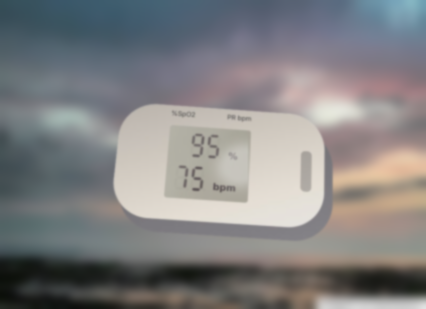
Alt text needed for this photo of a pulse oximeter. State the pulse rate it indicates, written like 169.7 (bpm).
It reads 75 (bpm)
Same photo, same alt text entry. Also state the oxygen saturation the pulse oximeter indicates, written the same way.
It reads 95 (%)
